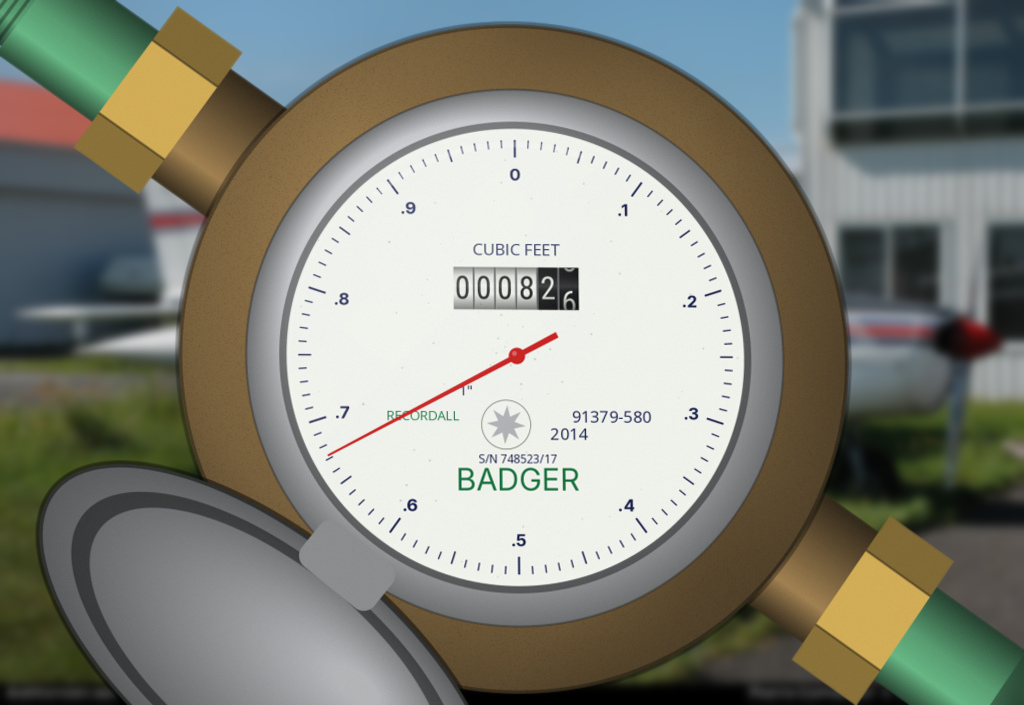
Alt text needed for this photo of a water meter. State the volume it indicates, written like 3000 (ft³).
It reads 825.67 (ft³)
